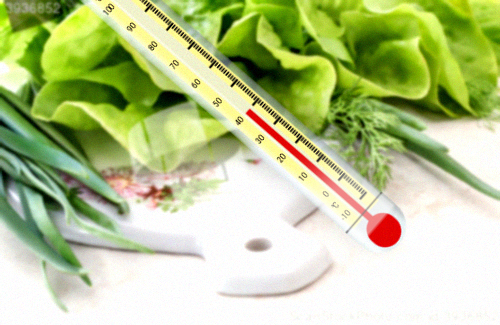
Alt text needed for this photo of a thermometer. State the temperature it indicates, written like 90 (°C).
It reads 40 (°C)
